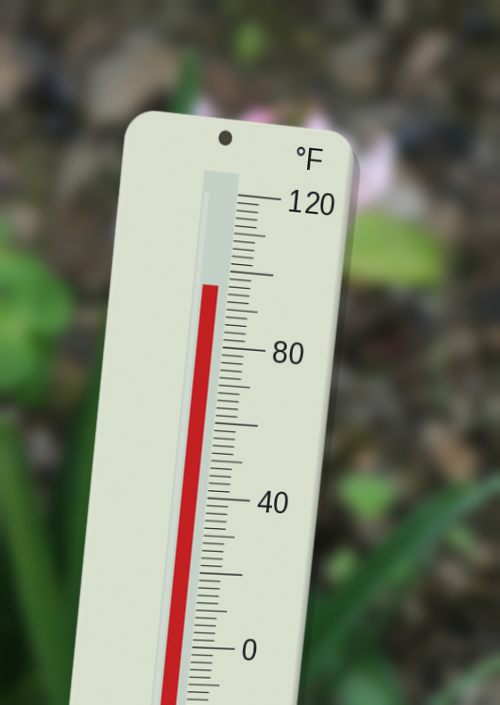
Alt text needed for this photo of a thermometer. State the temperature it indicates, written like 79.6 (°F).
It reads 96 (°F)
